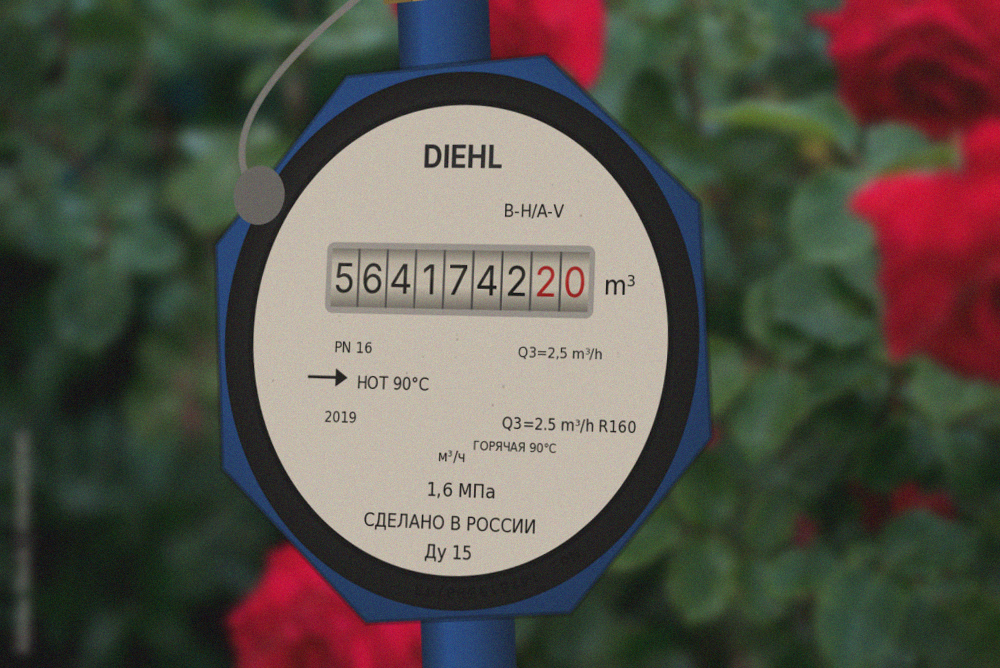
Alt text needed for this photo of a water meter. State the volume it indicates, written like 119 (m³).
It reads 5641742.20 (m³)
